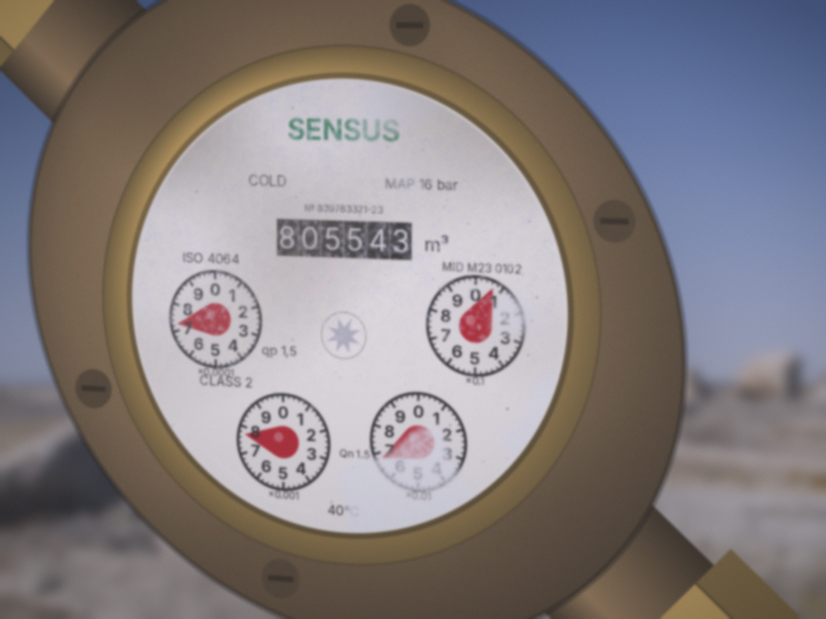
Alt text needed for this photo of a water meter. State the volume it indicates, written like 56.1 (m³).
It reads 805543.0677 (m³)
